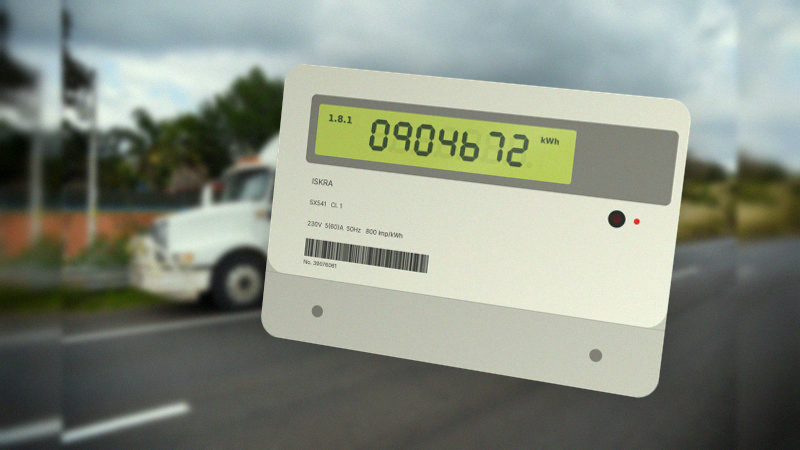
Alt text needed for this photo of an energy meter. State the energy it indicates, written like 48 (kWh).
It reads 904672 (kWh)
